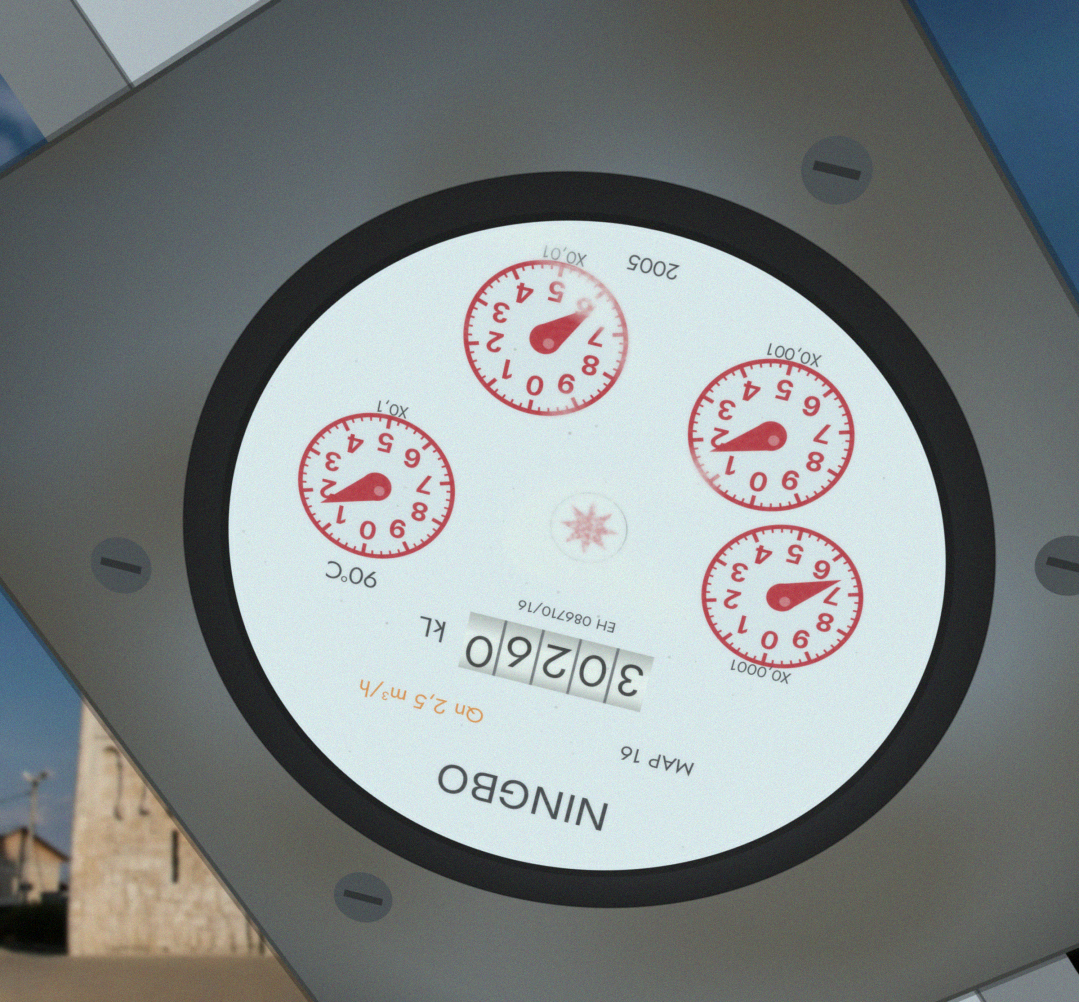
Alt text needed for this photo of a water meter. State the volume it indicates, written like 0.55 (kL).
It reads 30260.1616 (kL)
